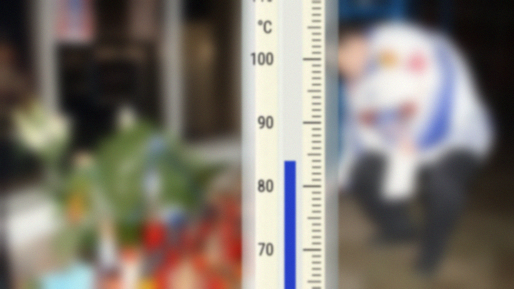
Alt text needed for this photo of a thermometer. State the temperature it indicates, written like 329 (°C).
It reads 84 (°C)
